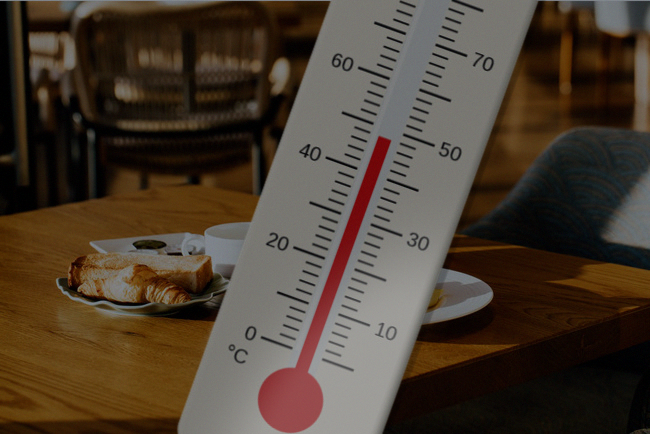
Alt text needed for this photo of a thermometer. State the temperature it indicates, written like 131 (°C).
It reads 48 (°C)
